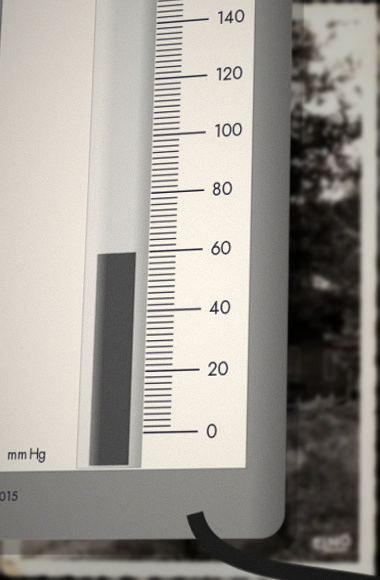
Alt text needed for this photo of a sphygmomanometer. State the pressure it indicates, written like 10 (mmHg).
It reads 60 (mmHg)
